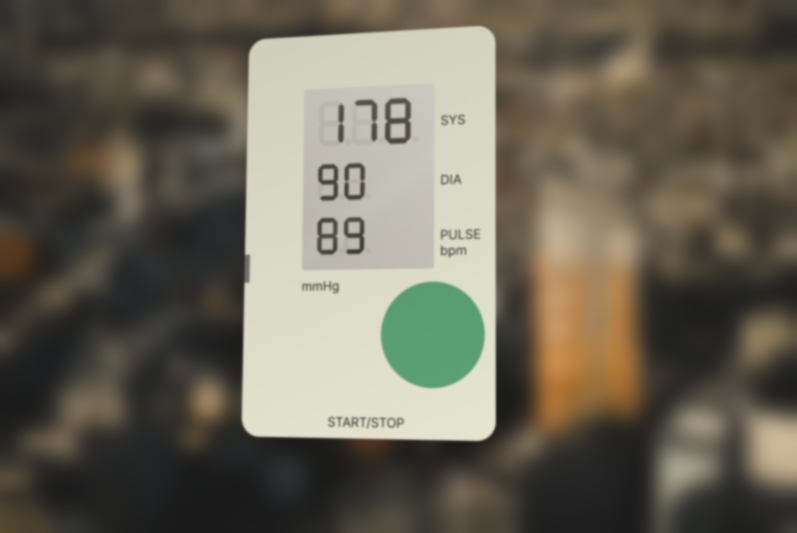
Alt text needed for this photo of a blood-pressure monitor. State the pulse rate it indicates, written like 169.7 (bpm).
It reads 89 (bpm)
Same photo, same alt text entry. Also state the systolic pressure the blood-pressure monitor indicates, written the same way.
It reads 178 (mmHg)
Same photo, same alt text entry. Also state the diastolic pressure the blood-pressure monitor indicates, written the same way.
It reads 90 (mmHg)
